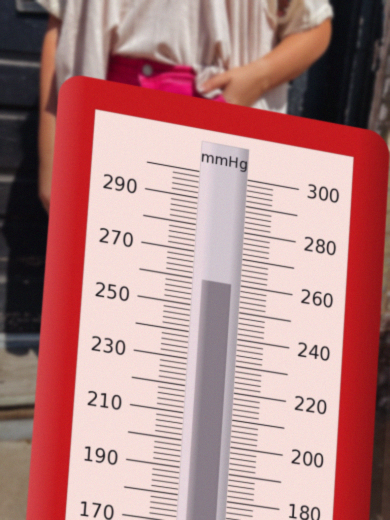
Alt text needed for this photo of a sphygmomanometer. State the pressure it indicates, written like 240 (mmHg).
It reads 260 (mmHg)
